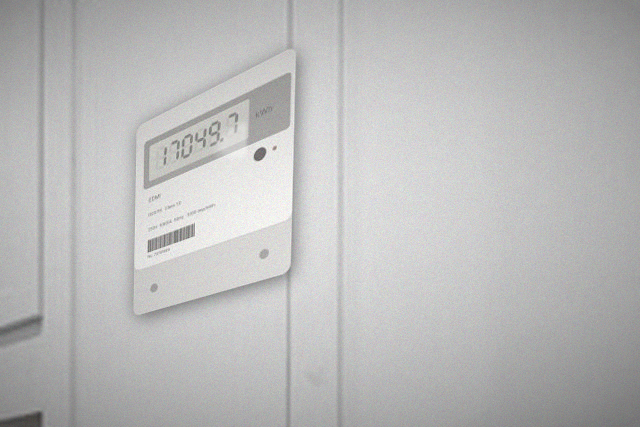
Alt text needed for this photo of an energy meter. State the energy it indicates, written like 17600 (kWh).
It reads 17049.7 (kWh)
